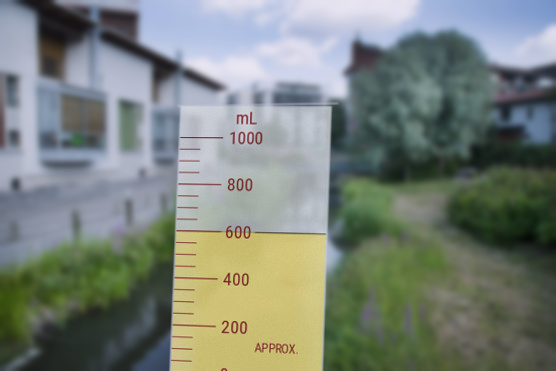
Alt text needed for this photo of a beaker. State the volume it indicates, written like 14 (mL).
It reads 600 (mL)
